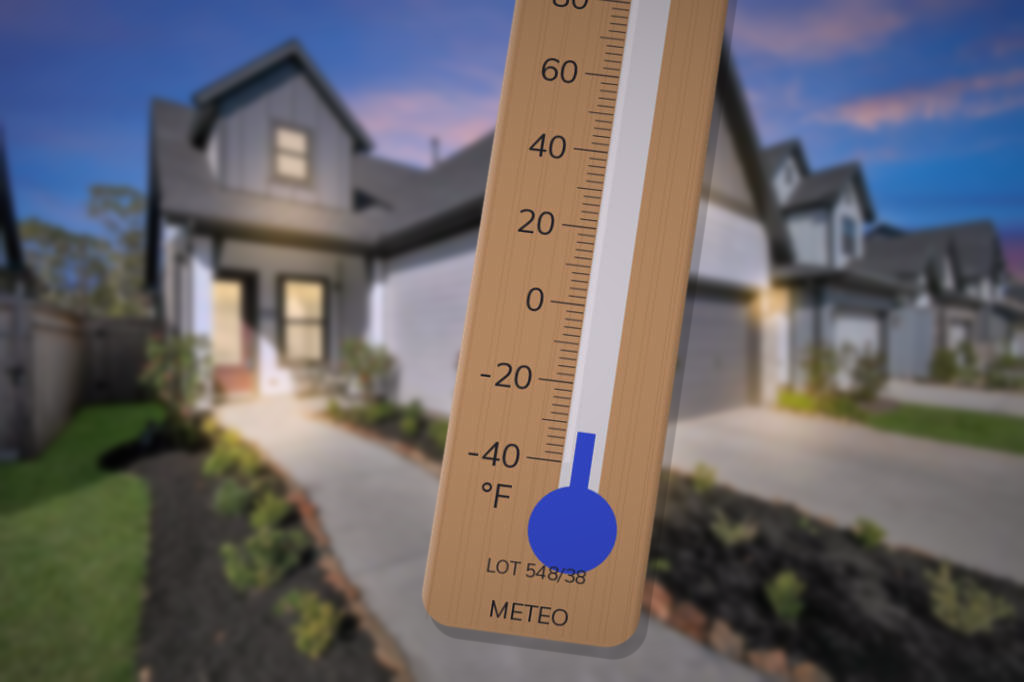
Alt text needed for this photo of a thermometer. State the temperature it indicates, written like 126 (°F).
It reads -32 (°F)
